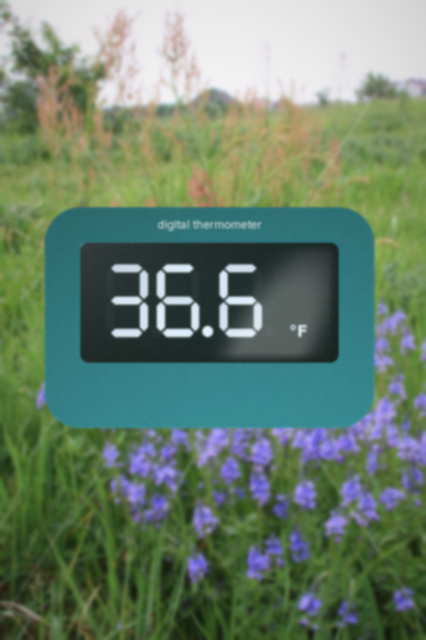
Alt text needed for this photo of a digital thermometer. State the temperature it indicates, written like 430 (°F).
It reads 36.6 (°F)
